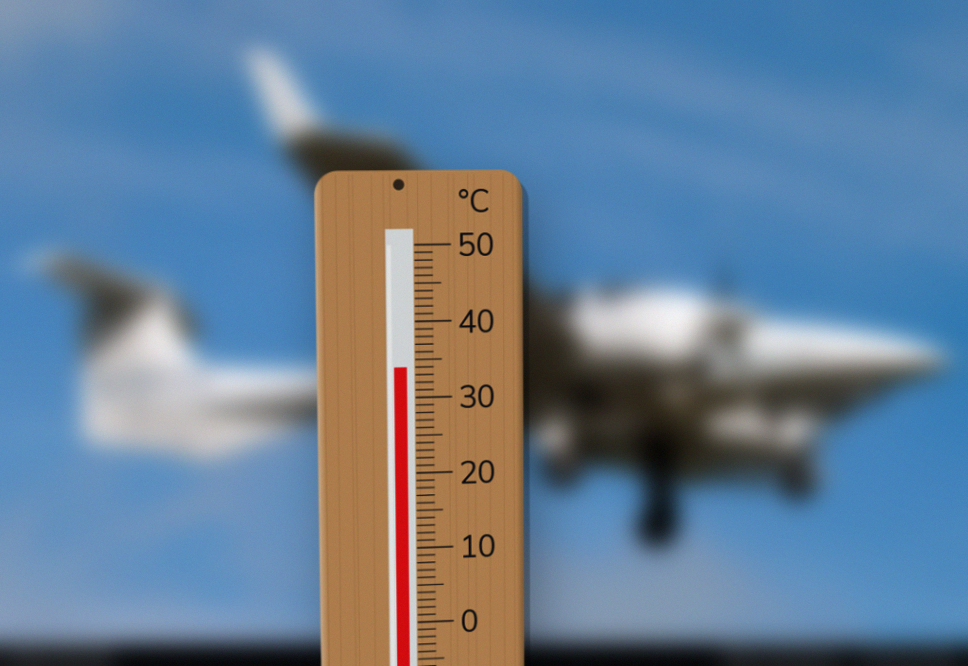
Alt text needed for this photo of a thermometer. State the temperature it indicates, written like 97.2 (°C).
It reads 34 (°C)
